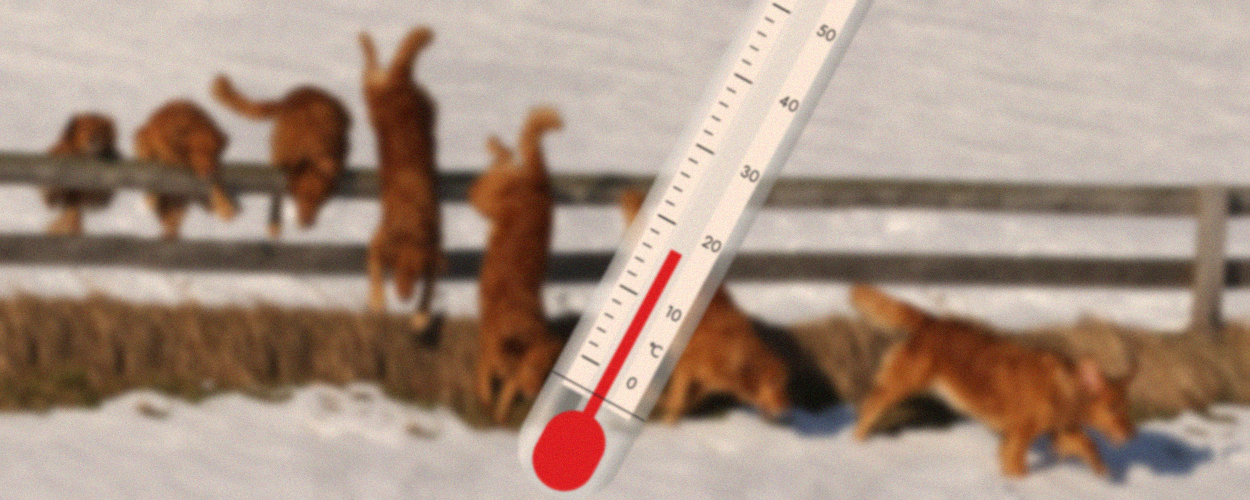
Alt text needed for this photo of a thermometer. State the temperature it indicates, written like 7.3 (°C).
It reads 17 (°C)
